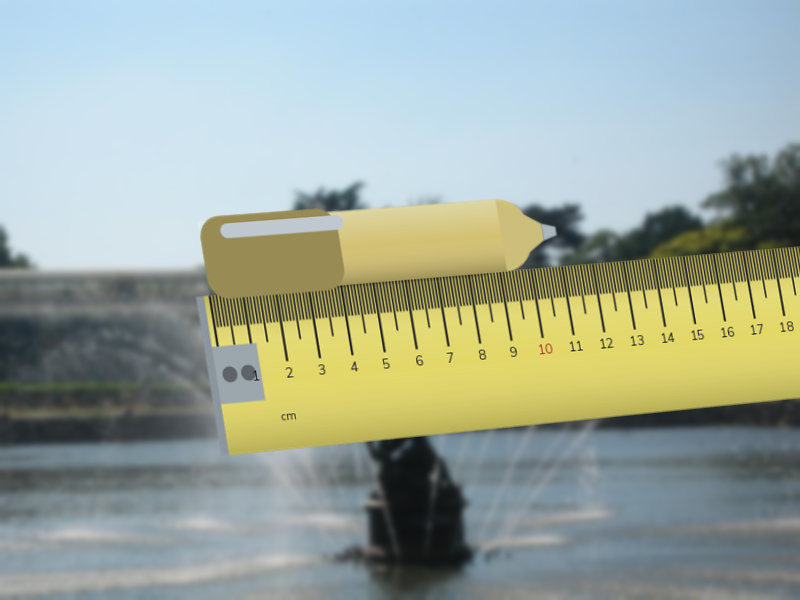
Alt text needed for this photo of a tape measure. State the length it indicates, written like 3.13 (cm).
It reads 11 (cm)
